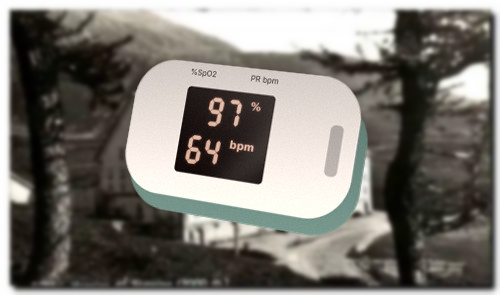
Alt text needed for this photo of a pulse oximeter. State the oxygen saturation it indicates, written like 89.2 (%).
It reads 97 (%)
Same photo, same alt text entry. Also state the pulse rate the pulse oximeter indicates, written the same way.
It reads 64 (bpm)
